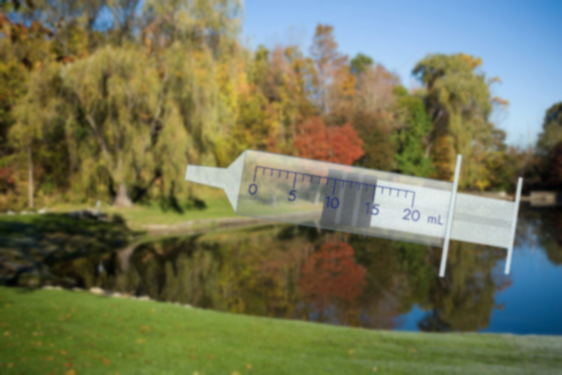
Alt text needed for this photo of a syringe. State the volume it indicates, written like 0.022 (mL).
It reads 9 (mL)
